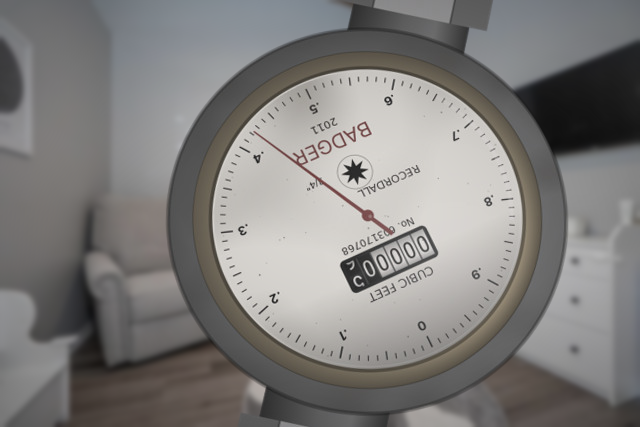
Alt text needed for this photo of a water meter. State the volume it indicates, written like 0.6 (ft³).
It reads 5.42 (ft³)
